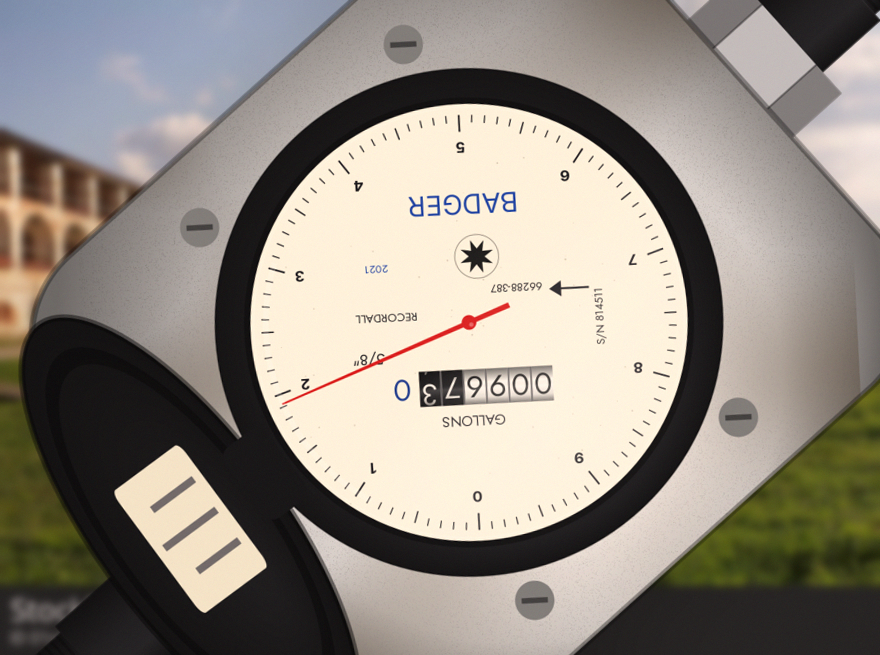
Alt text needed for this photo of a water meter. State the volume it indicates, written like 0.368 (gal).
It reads 96731.9 (gal)
